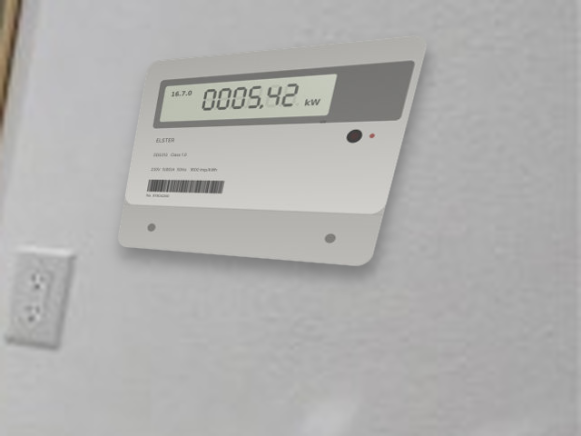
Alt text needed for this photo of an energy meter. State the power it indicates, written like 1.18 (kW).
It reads 5.42 (kW)
